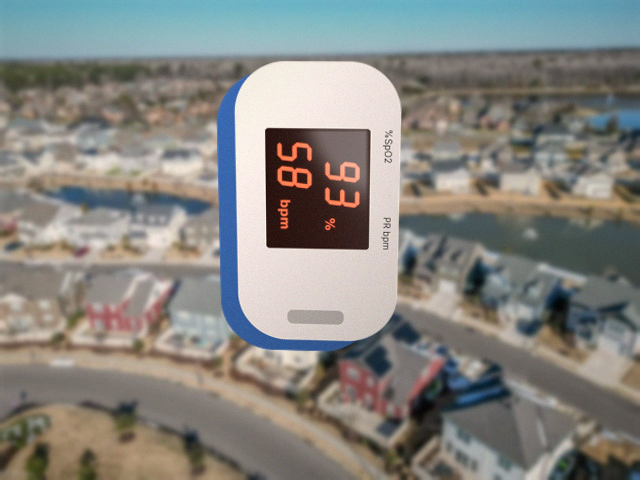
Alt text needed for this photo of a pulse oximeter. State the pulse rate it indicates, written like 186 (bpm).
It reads 58 (bpm)
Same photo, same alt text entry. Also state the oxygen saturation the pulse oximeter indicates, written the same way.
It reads 93 (%)
